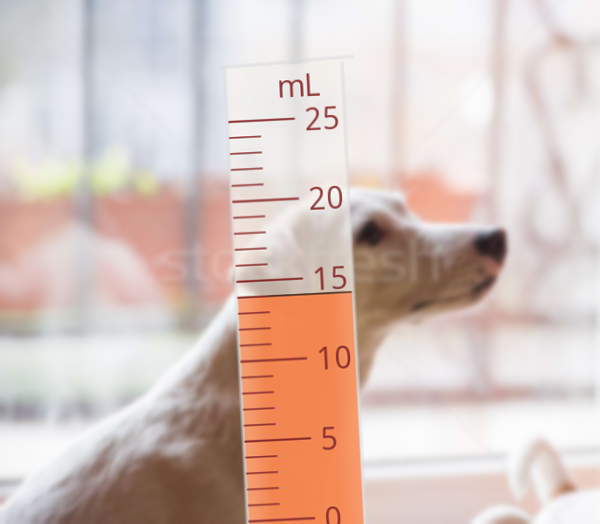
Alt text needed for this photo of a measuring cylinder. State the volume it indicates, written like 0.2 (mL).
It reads 14 (mL)
